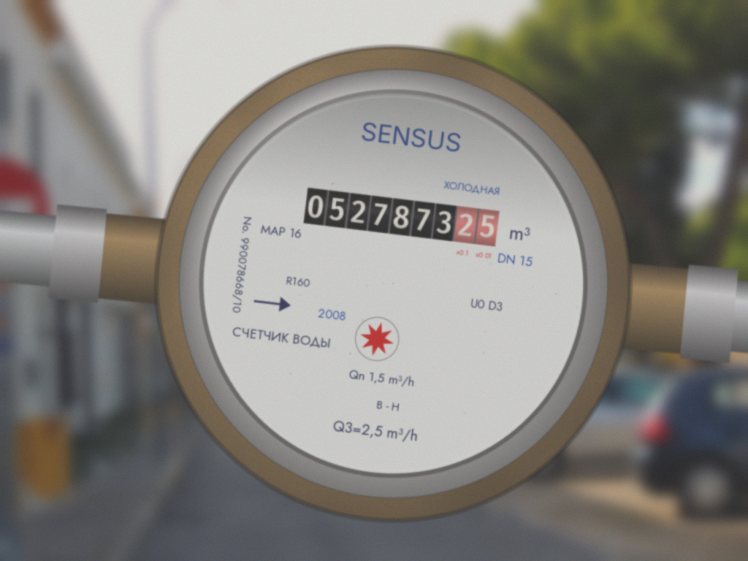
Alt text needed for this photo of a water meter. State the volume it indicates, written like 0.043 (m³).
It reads 527873.25 (m³)
